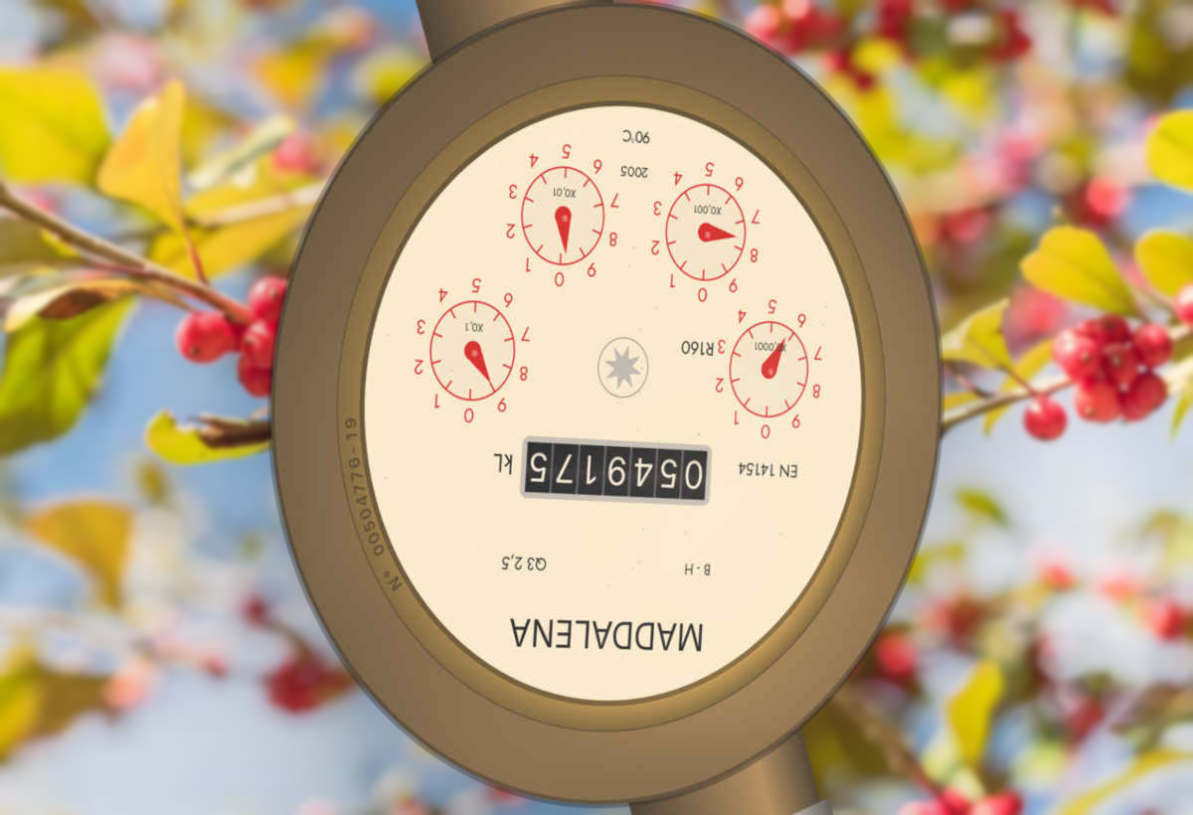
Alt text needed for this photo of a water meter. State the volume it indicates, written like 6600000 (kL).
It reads 549175.8975 (kL)
